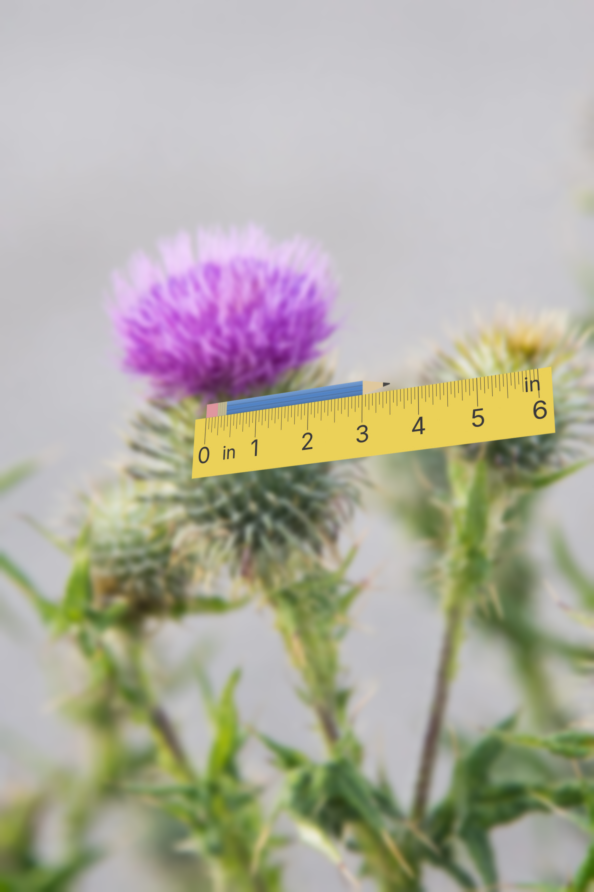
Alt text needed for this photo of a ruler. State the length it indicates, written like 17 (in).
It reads 3.5 (in)
